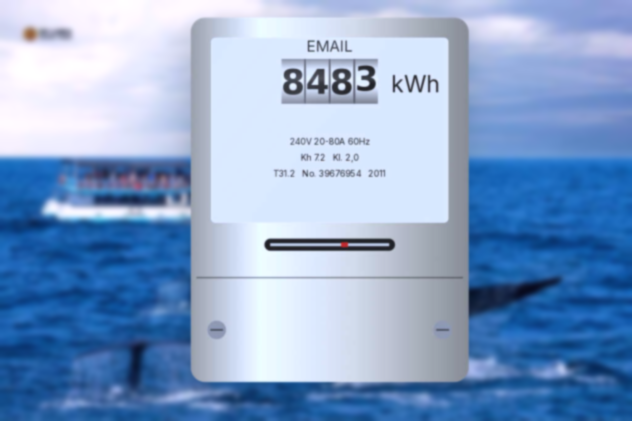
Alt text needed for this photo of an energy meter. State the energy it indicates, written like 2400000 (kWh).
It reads 8483 (kWh)
